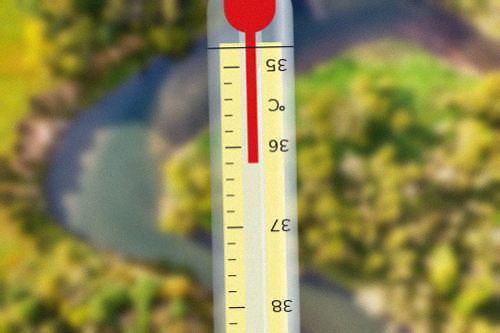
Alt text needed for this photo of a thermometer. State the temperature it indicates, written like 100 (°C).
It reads 36.2 (°C)
